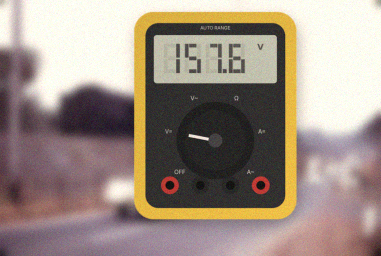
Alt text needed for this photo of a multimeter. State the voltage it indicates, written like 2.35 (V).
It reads 157.6 (V)
